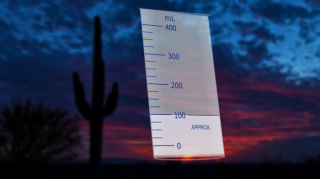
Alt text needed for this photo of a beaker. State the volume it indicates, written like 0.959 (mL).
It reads 100 (mL)
